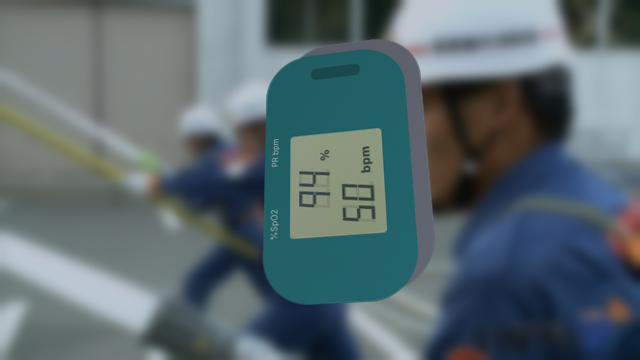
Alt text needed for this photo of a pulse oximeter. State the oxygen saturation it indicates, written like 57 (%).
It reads 94 (%)
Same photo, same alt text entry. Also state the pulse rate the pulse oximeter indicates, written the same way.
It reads 50 (bpm)
